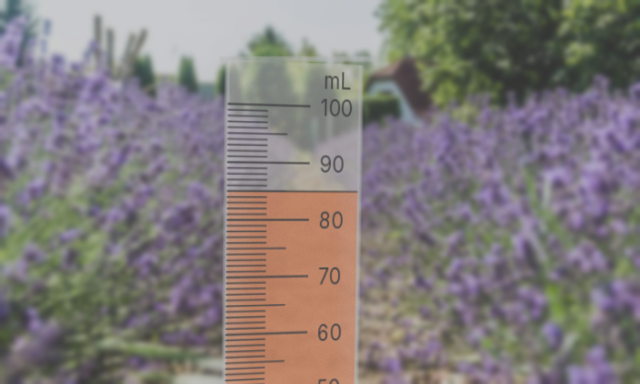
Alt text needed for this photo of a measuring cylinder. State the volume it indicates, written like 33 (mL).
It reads 85 (mL)
